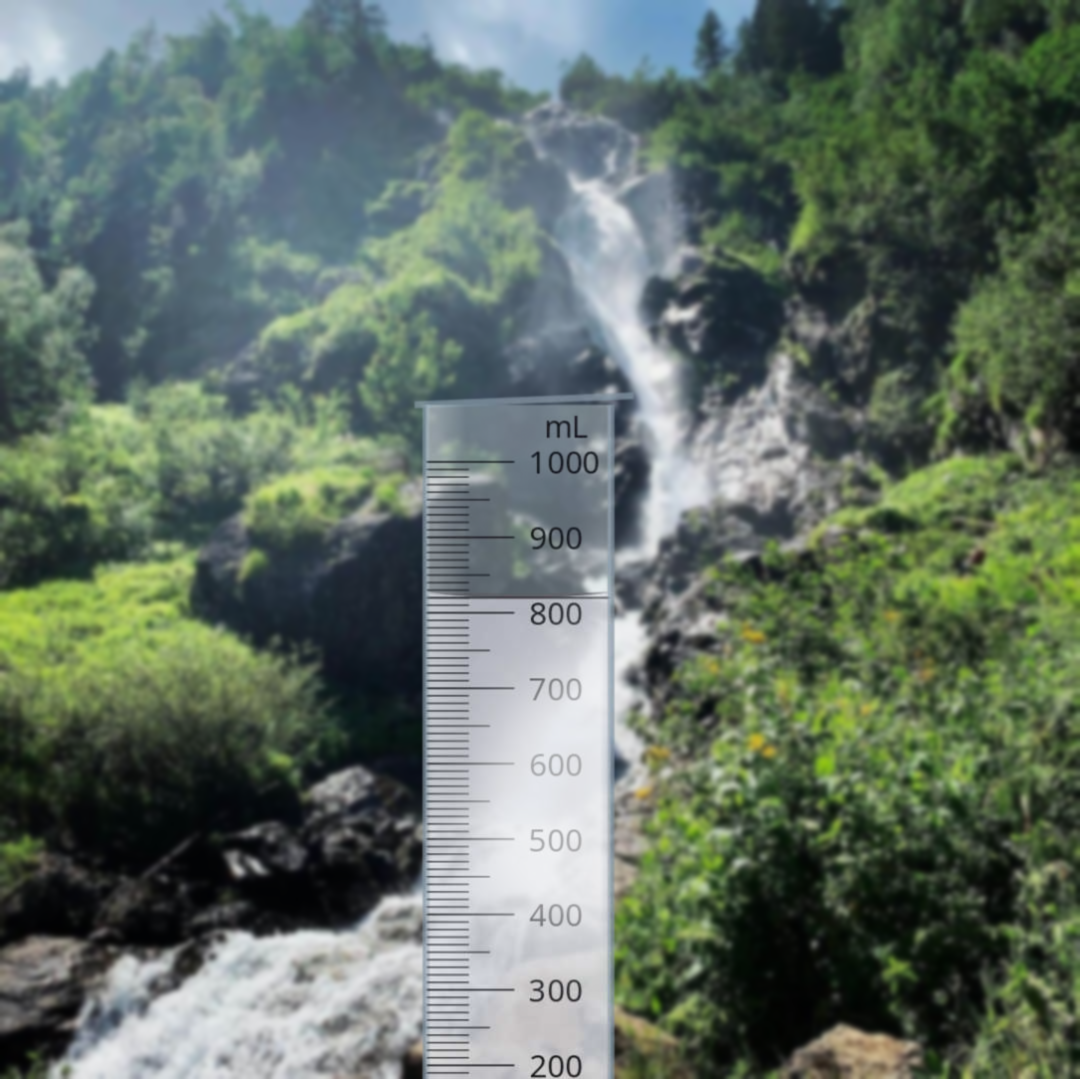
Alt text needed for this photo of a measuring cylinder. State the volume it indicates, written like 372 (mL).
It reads 820 (mL)
